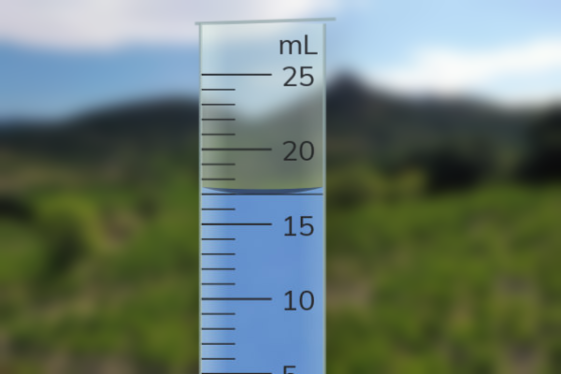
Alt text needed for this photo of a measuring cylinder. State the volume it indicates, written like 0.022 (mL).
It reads 17 (mL)
